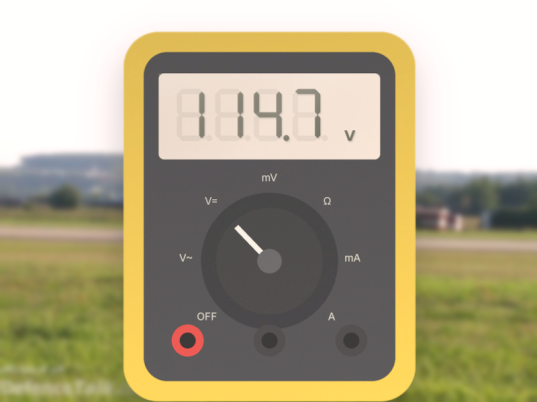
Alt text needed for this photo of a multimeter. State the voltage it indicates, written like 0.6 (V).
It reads 114.7 (V)
